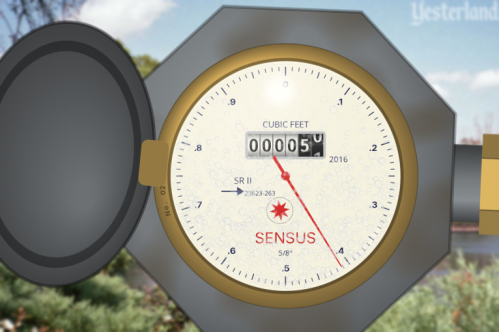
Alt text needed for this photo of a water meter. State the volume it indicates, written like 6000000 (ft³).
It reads 50.41 (ft³)
